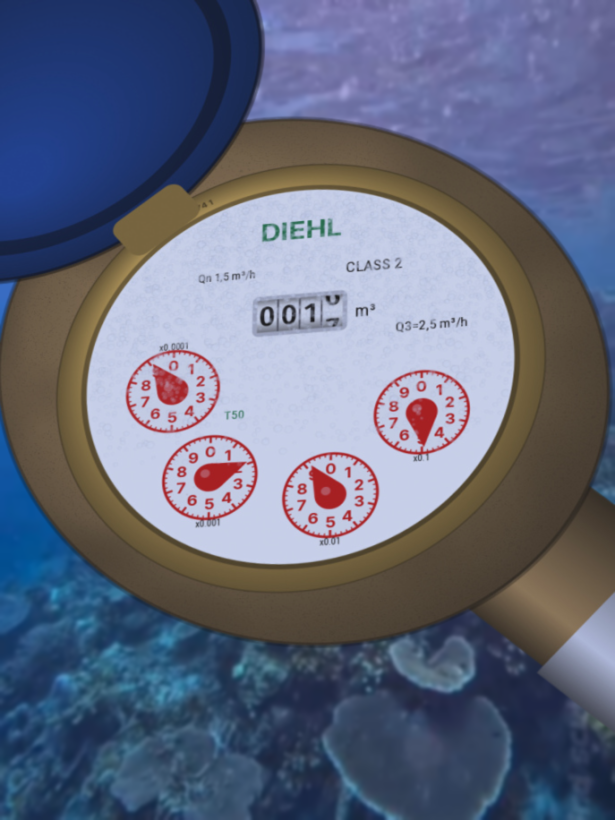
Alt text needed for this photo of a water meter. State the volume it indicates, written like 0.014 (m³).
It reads 16.4919 (m³)
